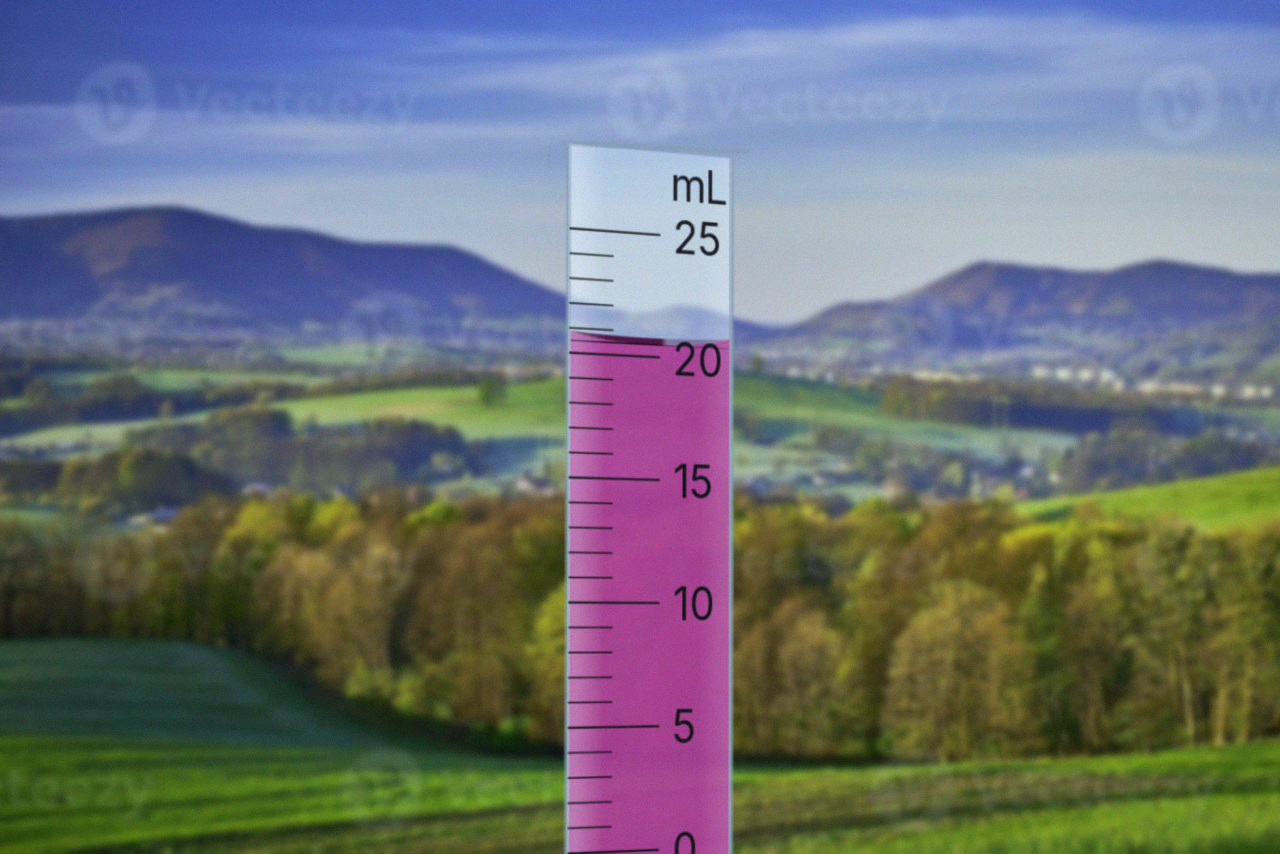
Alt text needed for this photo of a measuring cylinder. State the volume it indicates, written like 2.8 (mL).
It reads 20.5 (mL)
